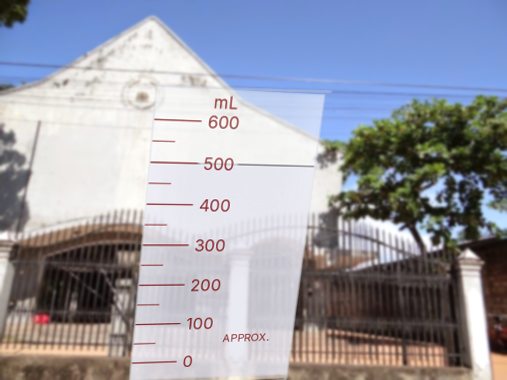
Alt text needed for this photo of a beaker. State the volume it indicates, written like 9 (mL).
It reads 500 (mL)
